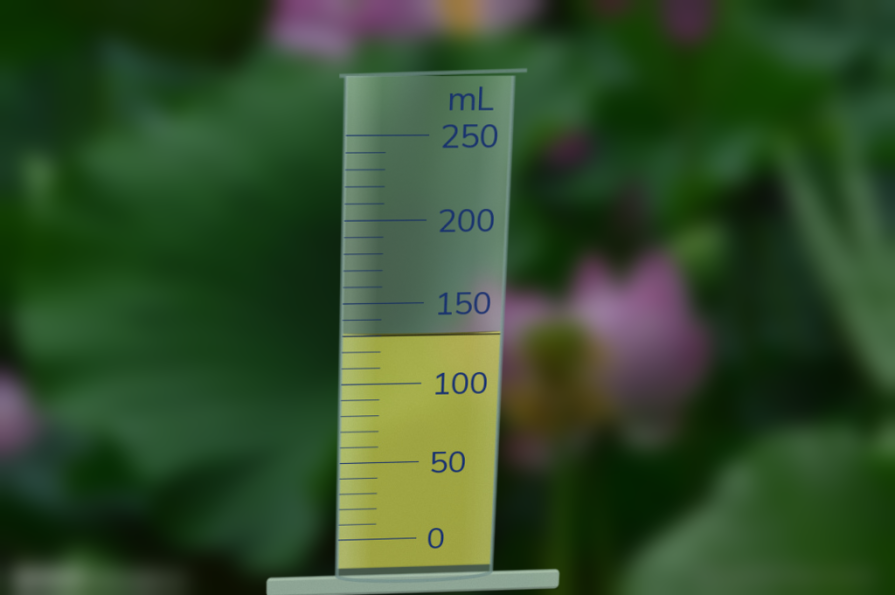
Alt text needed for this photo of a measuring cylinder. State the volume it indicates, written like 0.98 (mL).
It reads 130 (mL)
